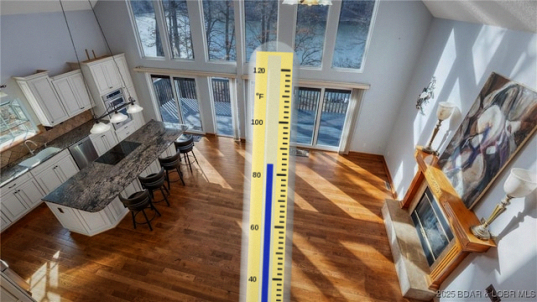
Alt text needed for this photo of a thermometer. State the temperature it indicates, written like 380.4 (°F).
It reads 84 (°F)
